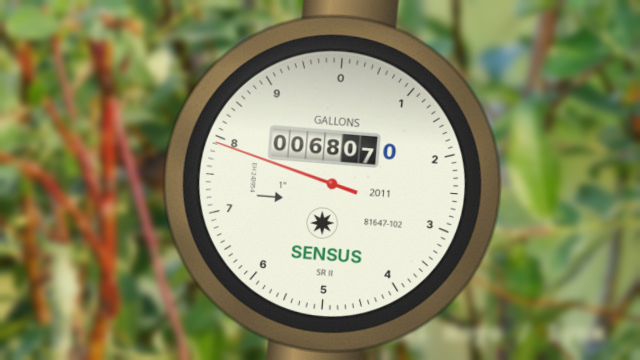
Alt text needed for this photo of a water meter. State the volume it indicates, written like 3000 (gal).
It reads 68067.9 (gal)
